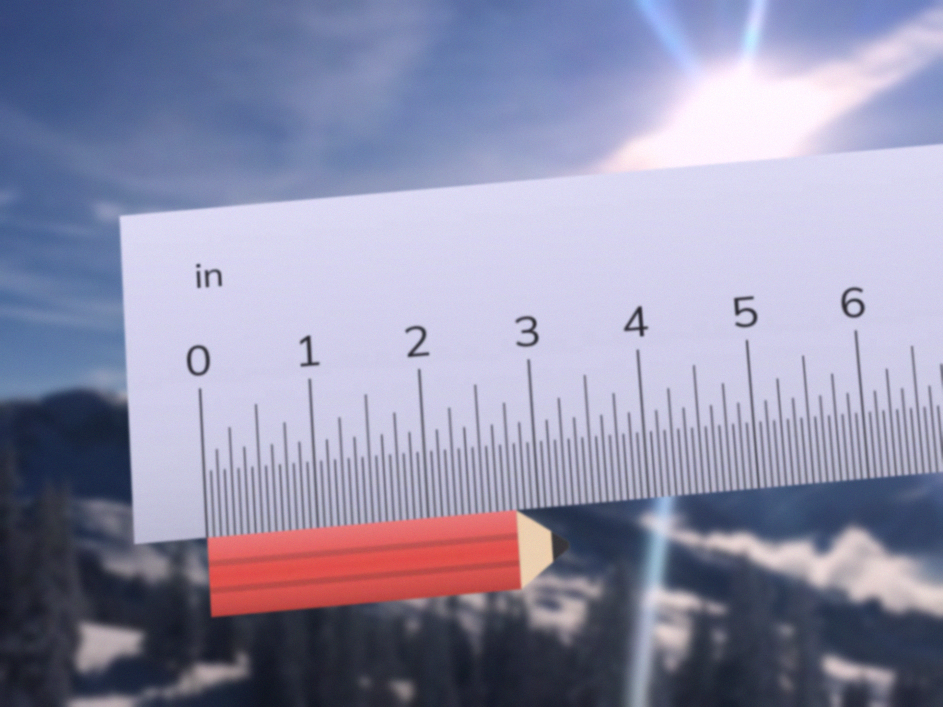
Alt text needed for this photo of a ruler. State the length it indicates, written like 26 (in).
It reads 3.25 (in)
